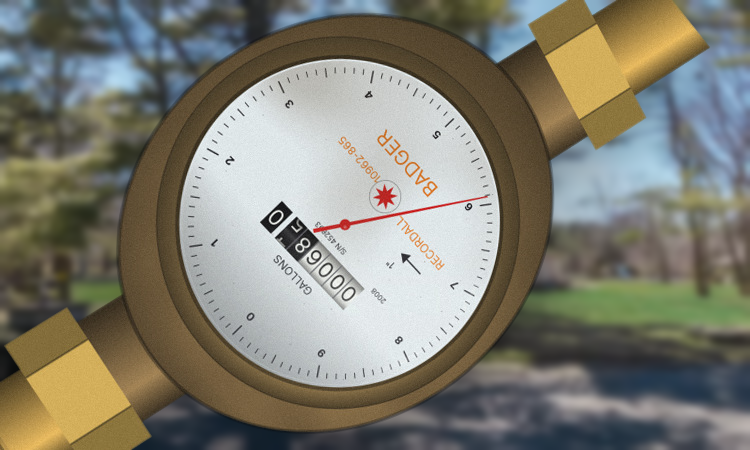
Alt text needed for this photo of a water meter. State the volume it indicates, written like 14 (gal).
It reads 6845.9 (gal)
